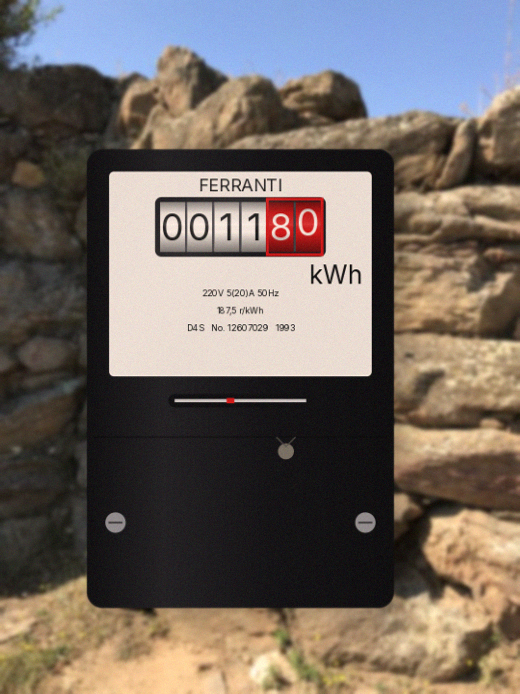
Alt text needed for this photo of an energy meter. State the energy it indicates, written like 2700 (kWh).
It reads 11.80 (kWh)
